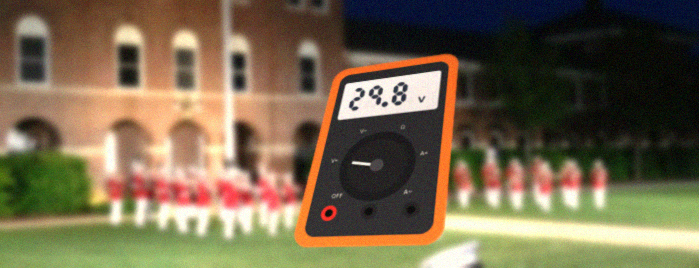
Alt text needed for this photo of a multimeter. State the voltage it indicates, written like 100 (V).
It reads 29.8 (V)
